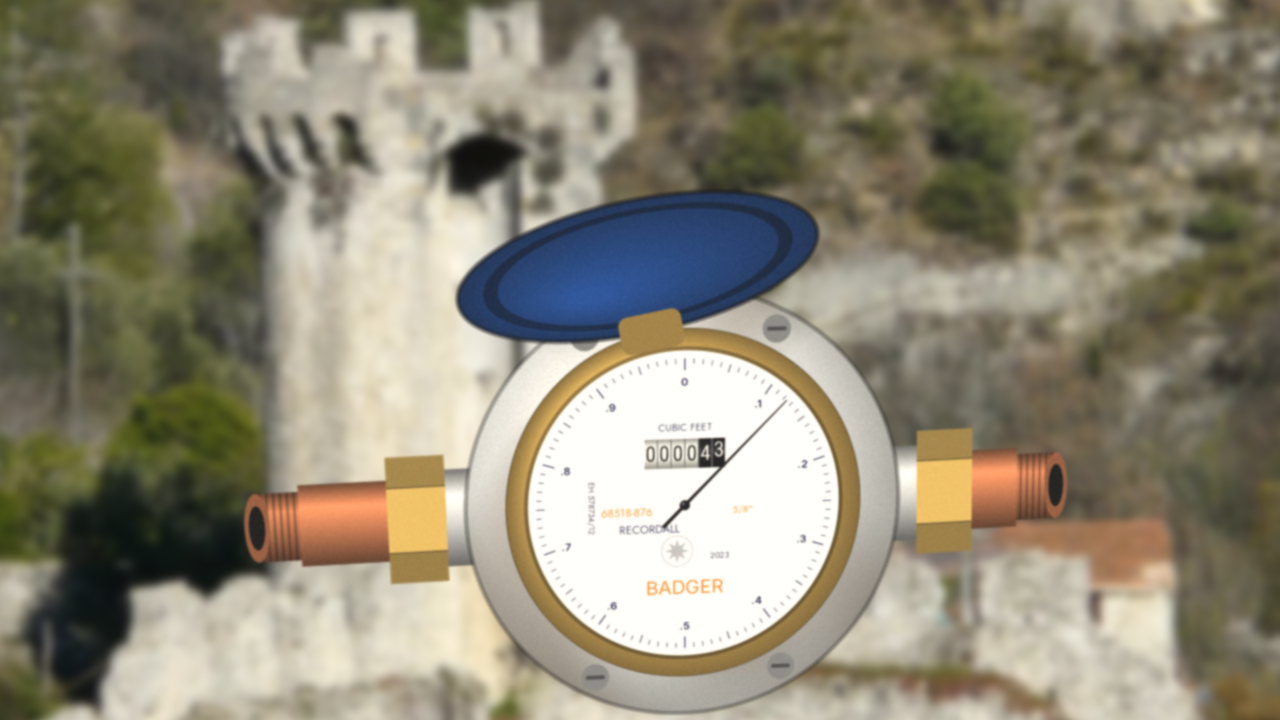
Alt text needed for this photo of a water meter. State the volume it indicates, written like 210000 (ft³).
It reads 43.12 (ft³)
